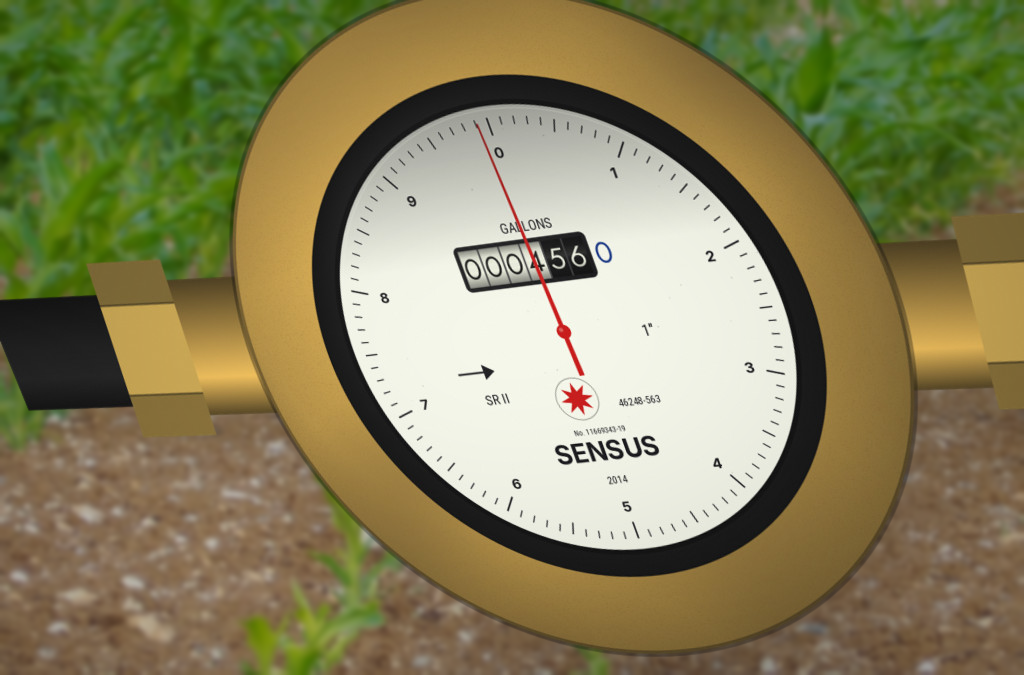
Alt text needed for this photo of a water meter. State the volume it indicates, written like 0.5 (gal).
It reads 4559.9 (gal)
